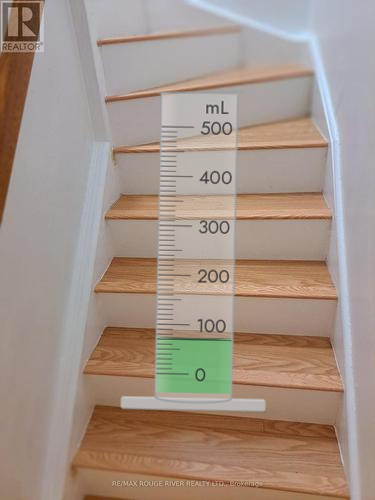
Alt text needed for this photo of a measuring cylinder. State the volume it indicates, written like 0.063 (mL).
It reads 70 (mL)
